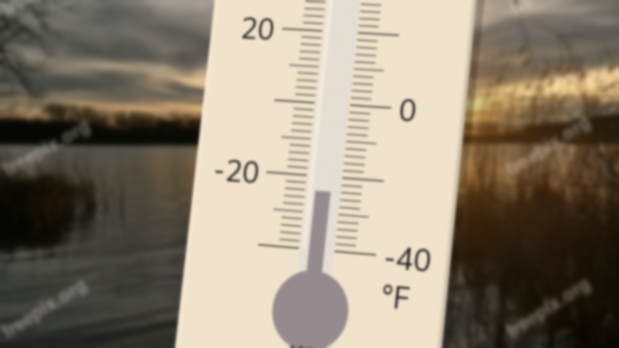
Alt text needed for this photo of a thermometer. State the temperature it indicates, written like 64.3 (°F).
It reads -24 (°F)
